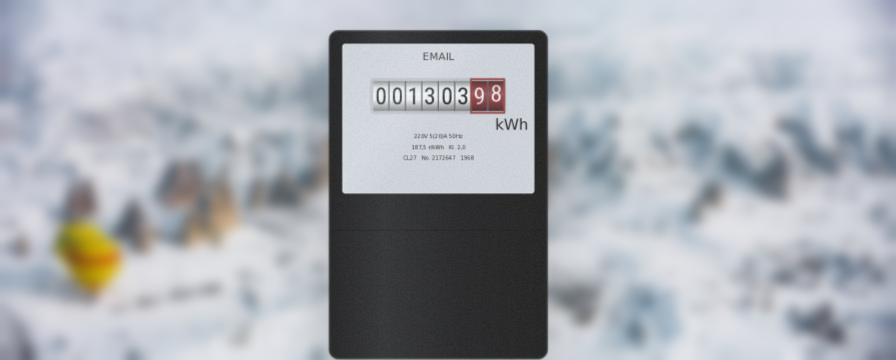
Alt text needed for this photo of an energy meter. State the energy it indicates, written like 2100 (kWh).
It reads 1303.98 (kWh)
